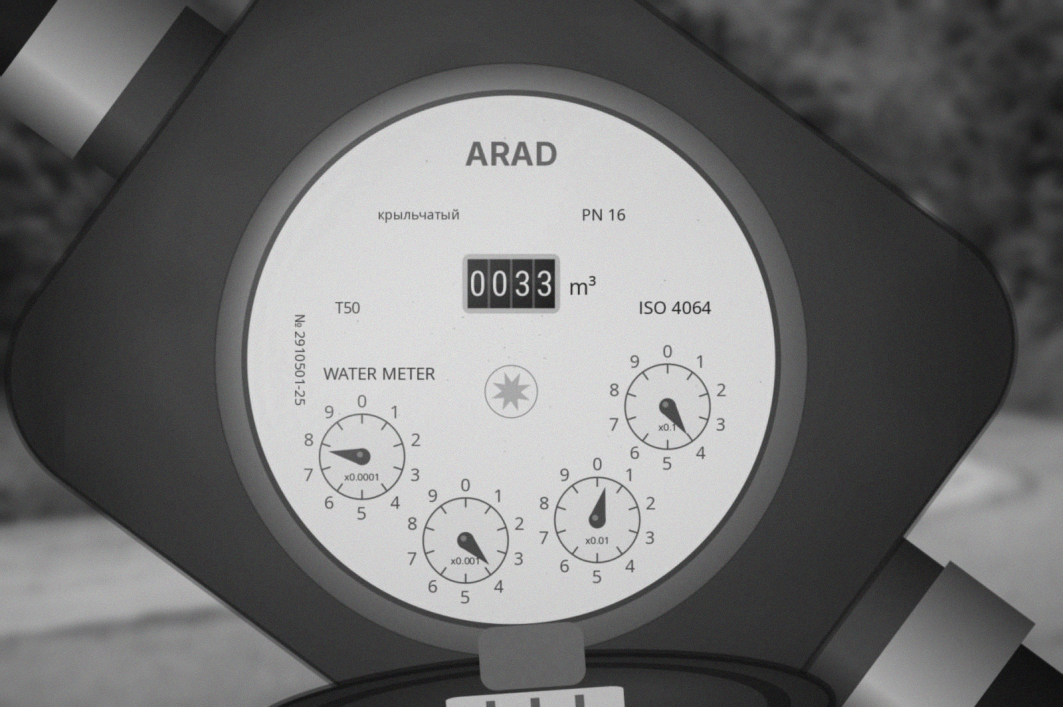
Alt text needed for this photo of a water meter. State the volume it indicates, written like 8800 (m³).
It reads 33.4037 (m³)
